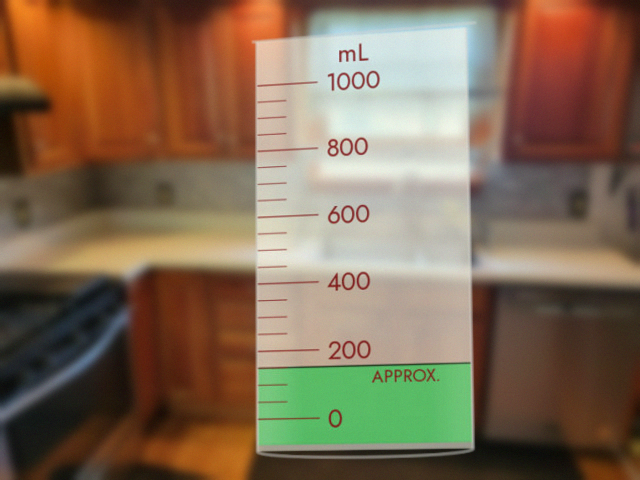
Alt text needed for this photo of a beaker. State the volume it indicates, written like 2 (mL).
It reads 150 (mL)
